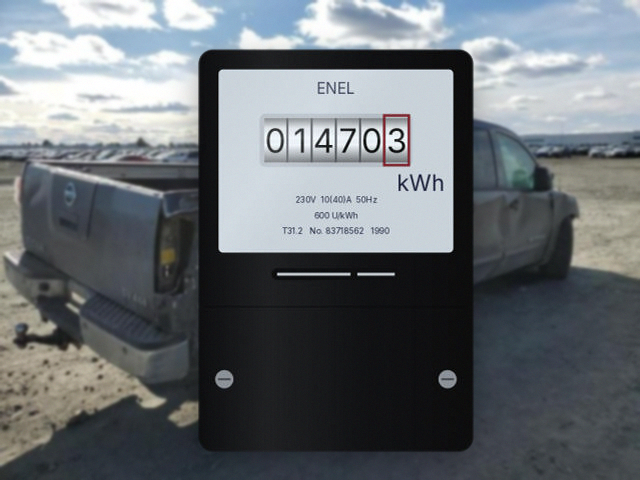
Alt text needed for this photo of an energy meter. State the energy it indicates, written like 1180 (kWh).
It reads 1470.3 (kWh)
